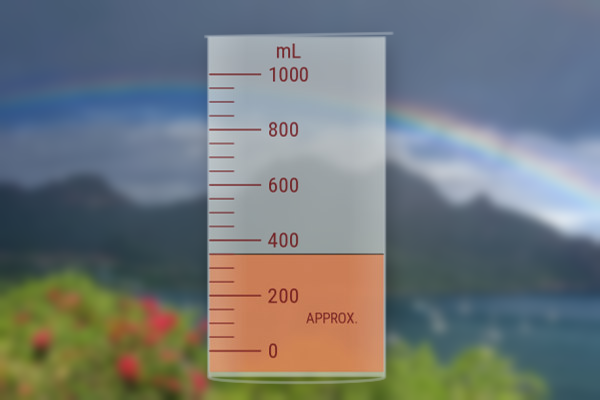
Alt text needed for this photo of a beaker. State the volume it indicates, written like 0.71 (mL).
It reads 350 (mL)
